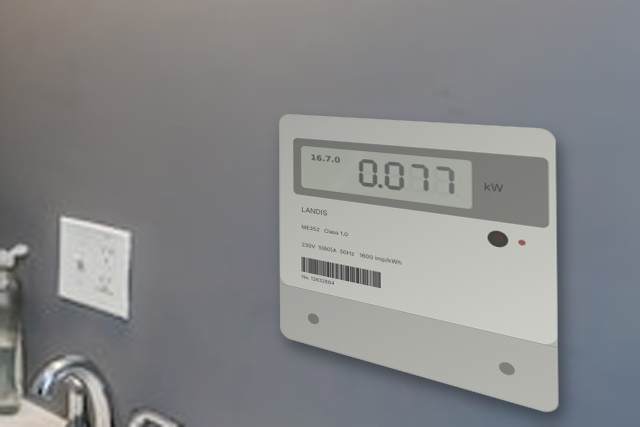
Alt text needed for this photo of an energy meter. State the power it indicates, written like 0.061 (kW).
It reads 0.077 (kW)
